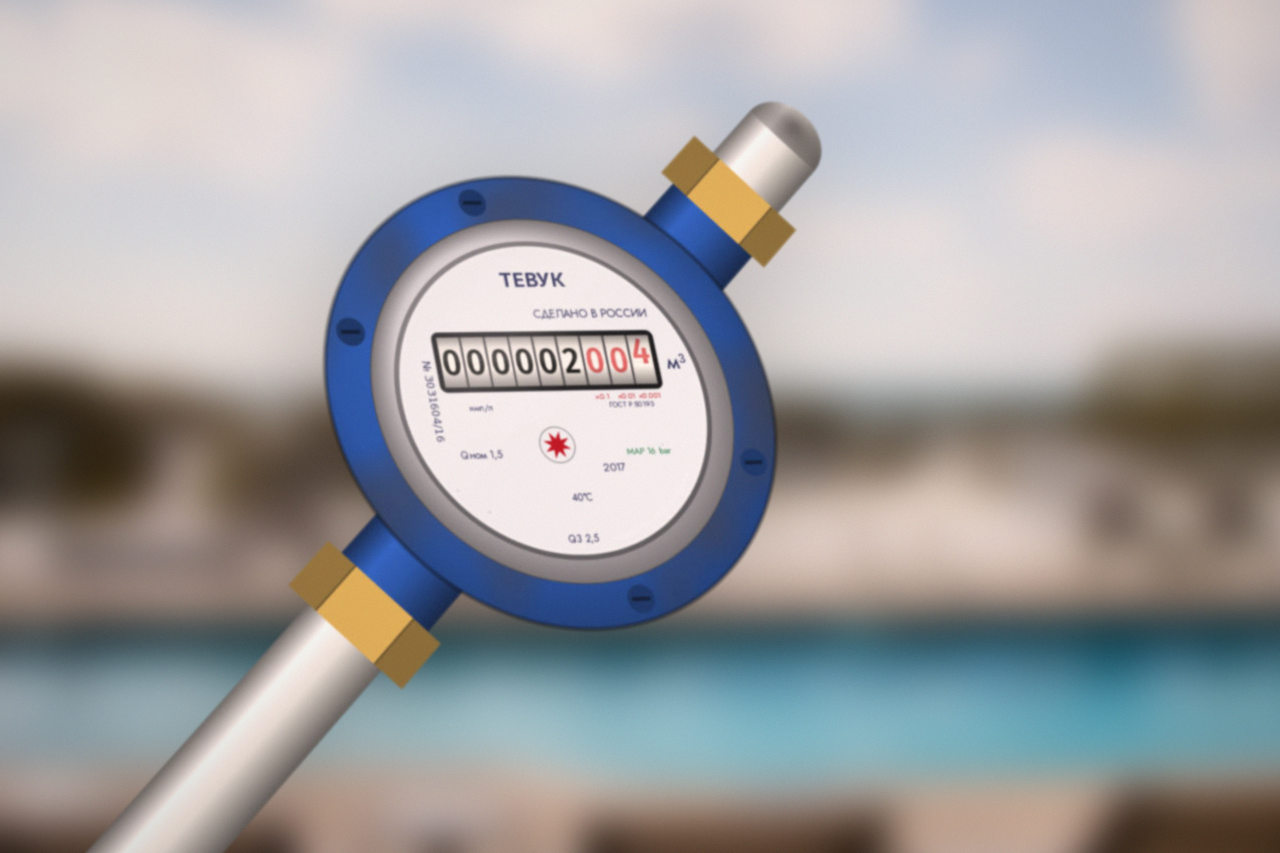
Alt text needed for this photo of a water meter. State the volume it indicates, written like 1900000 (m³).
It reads 2.004 (m³)
